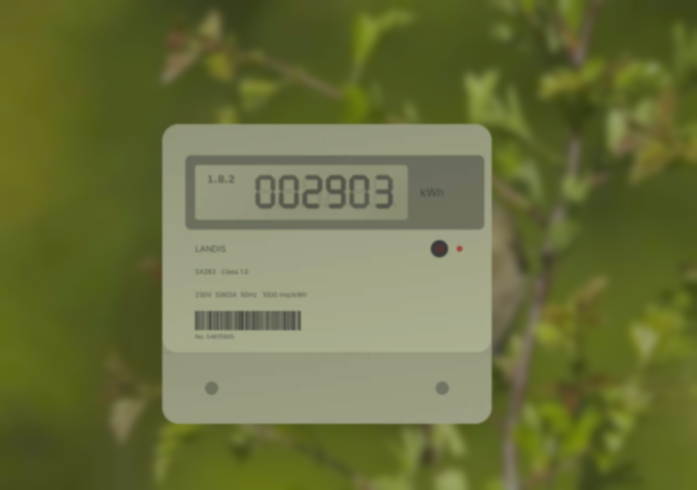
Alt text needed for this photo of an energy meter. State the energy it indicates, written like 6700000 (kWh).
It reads 2903 (kWh)
